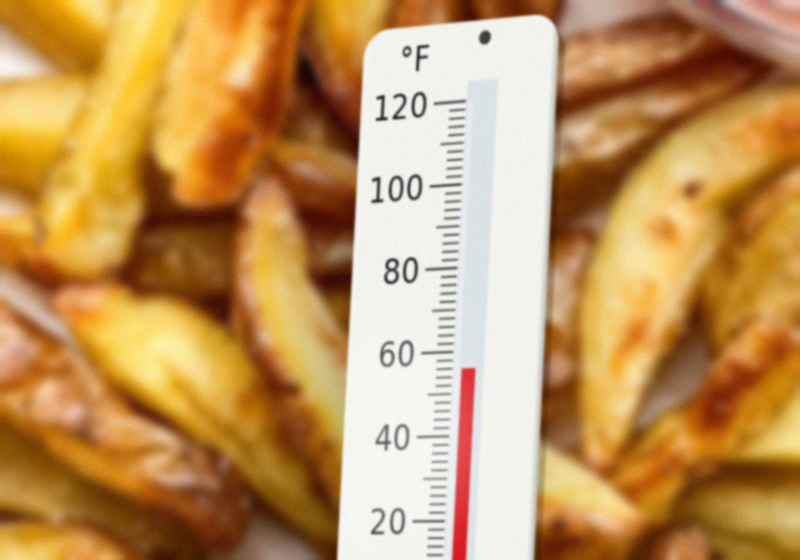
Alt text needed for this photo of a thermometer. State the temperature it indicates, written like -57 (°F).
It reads 56 (°F)
